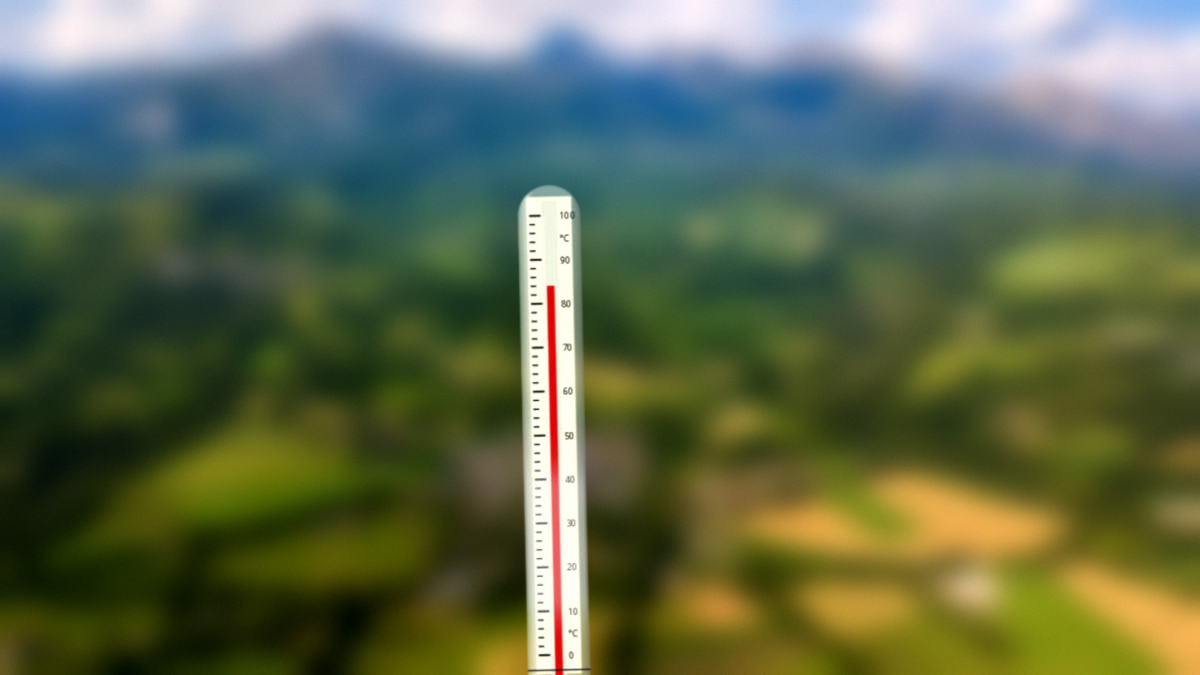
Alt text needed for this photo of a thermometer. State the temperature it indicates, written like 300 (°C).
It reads 84 (°C)
